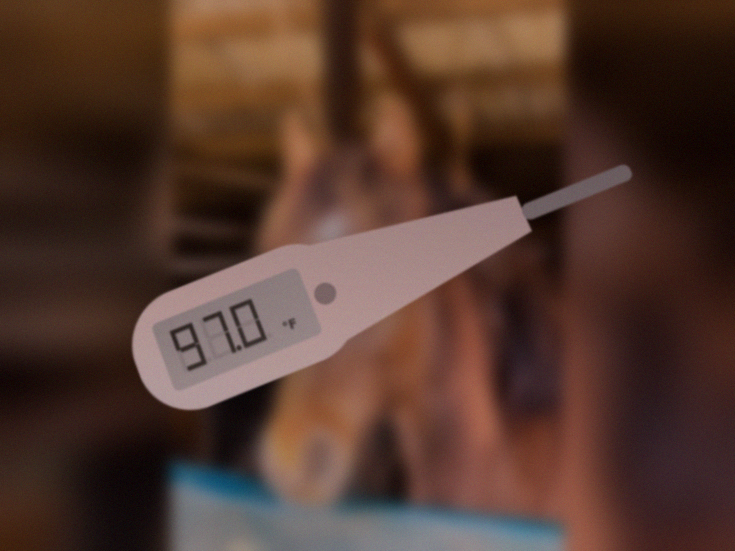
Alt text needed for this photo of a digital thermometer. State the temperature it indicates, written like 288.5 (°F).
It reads 97.0 (°F)
